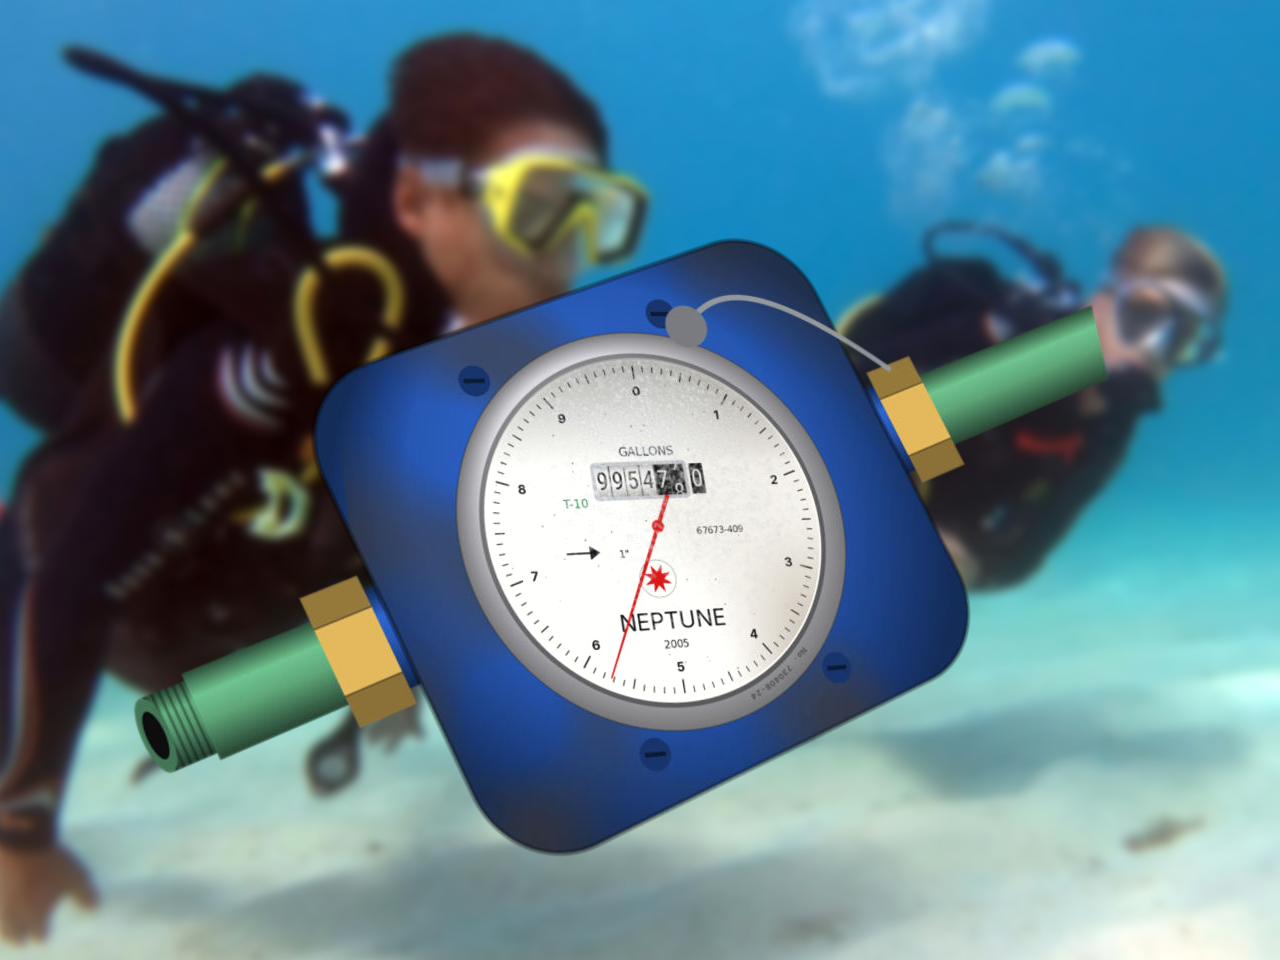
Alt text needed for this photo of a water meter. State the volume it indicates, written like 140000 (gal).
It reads 9954775.7 (gal)
